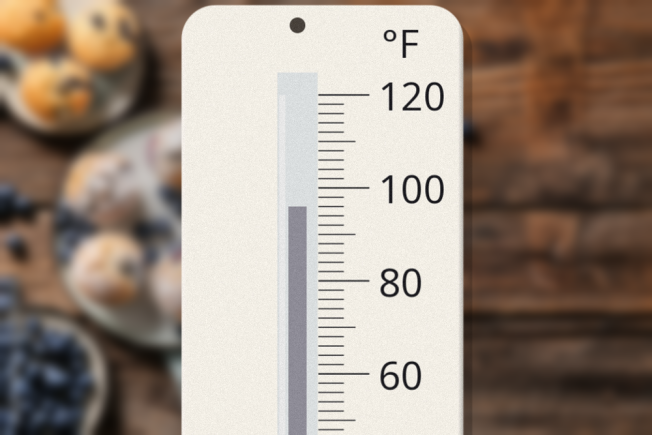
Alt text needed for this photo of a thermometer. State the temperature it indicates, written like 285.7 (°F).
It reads 96 (°F)
